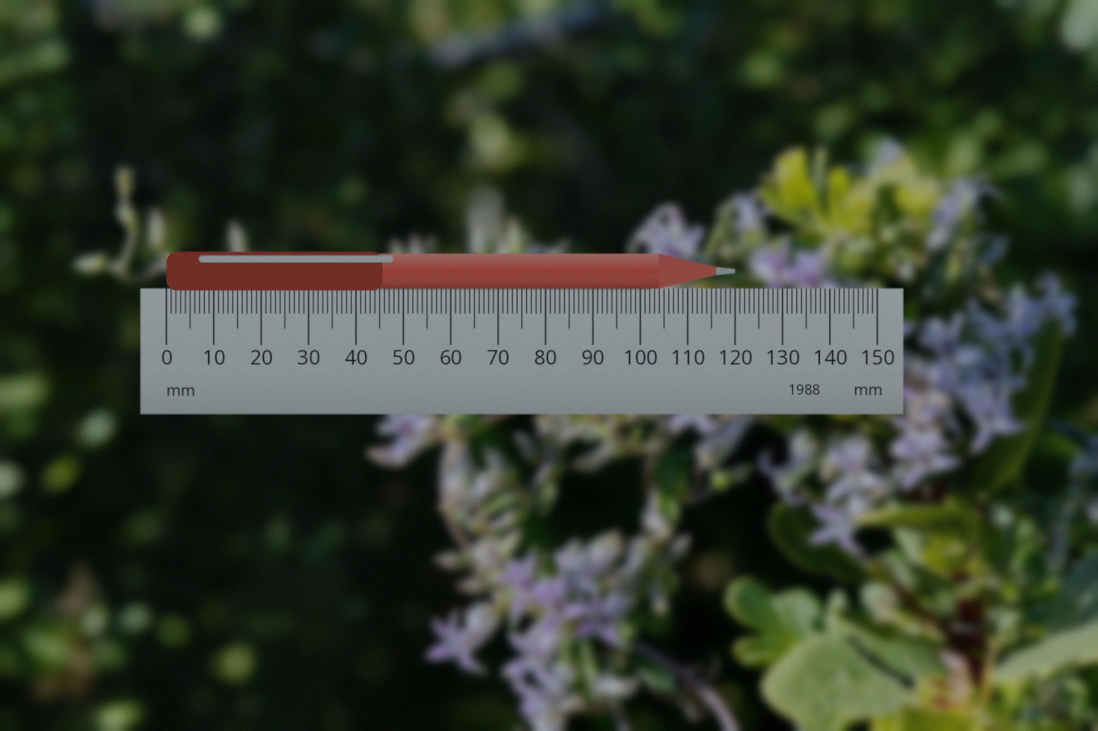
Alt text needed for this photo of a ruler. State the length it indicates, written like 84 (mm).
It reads 120 (mm)
